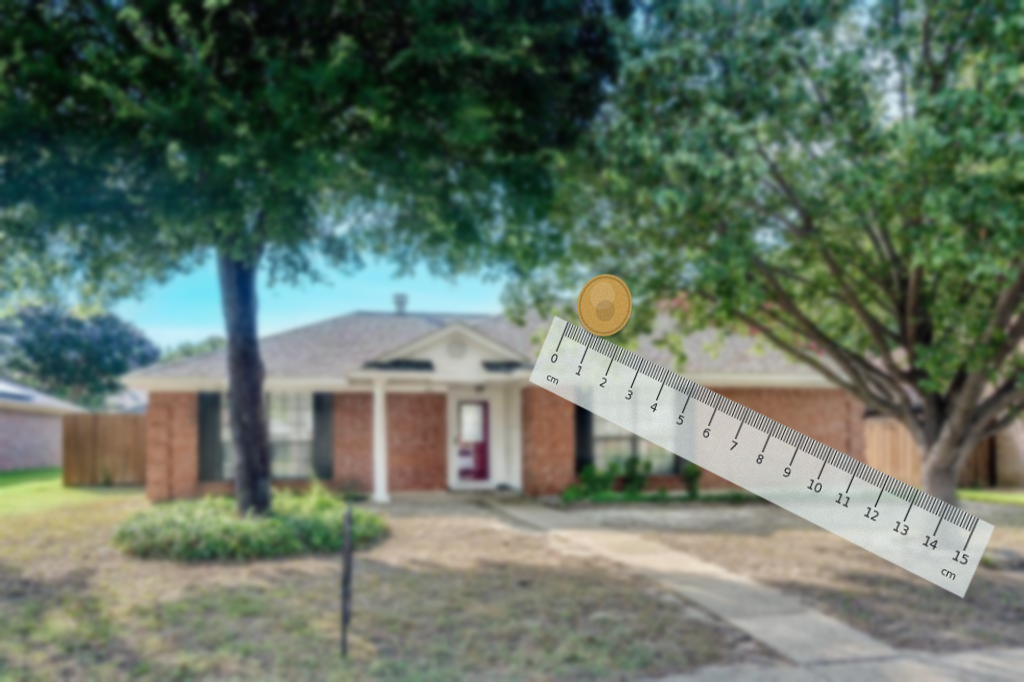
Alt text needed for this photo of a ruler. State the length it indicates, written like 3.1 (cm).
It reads 2 (cm)
